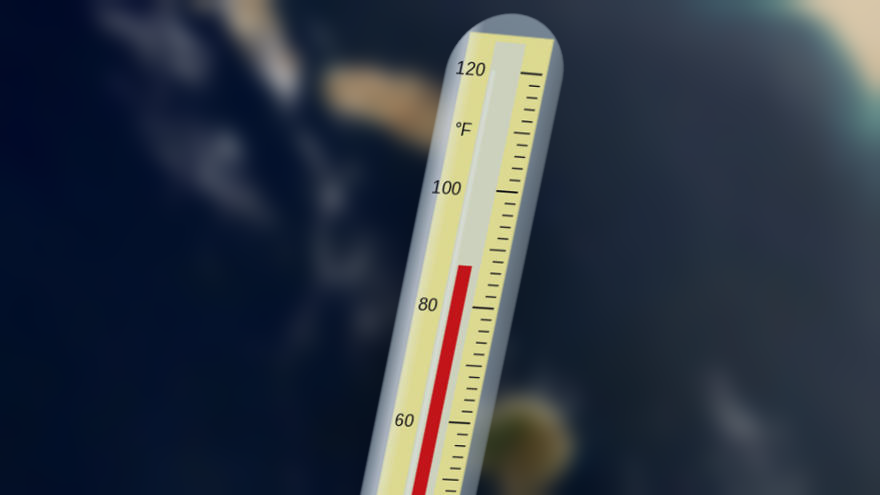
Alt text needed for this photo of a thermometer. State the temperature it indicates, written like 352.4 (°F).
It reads 87 (°F)
